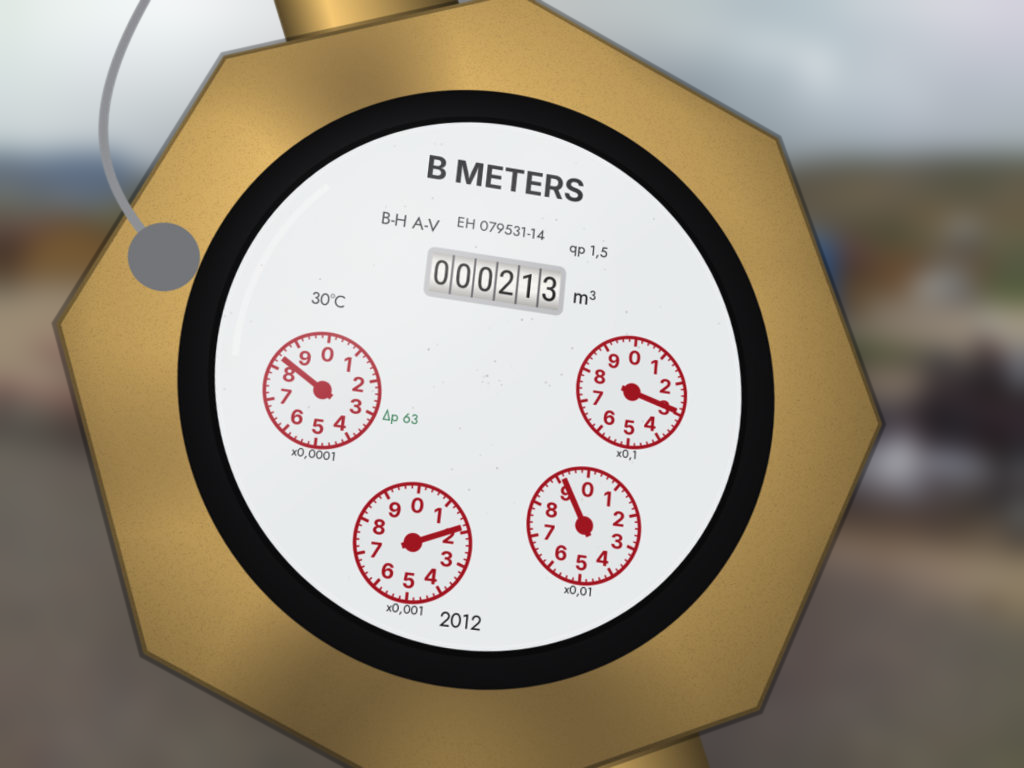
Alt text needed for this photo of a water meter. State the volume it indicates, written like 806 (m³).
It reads 213.2918 (m³)
